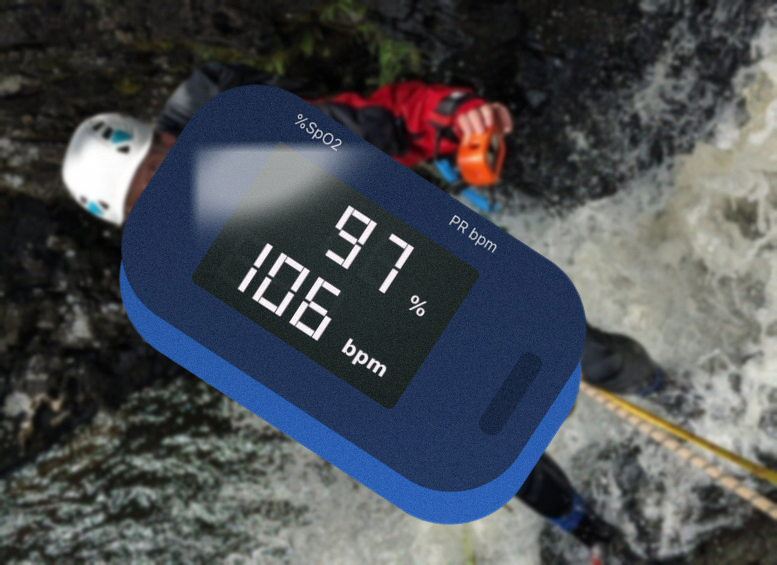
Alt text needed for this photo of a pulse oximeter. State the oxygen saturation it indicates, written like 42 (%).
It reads 97 (%)
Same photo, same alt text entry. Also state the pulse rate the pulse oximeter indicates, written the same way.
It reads 106 (bpm)
